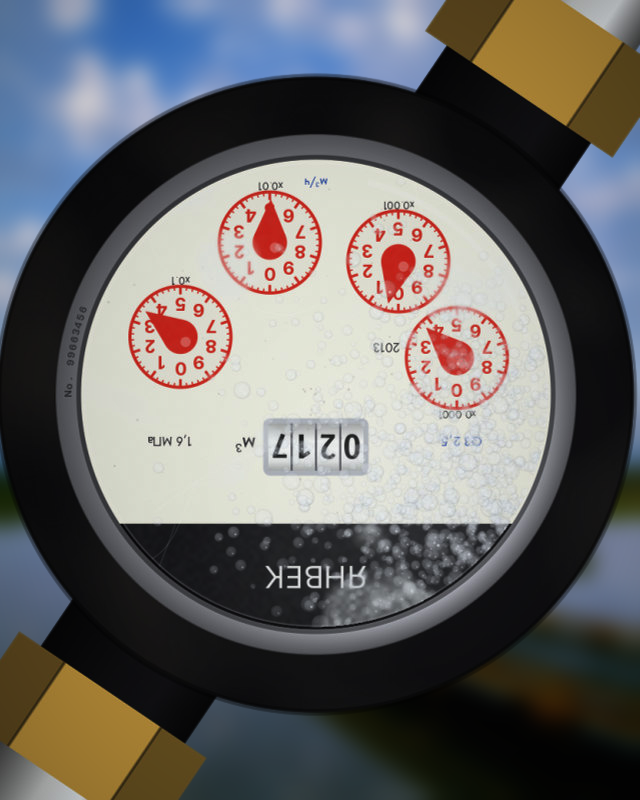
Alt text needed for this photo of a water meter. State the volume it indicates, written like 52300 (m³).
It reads 217.3503 (m³)
